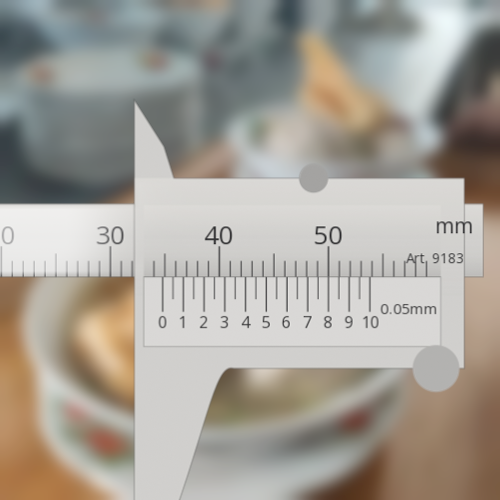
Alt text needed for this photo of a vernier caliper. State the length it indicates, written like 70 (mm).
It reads 34.8 (mm)
